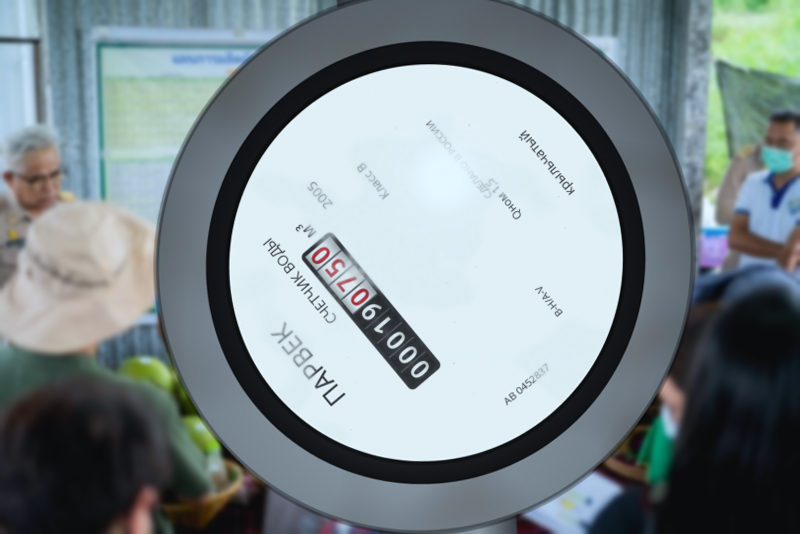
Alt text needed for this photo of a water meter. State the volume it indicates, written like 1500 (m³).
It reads 19.0750 (m³)
